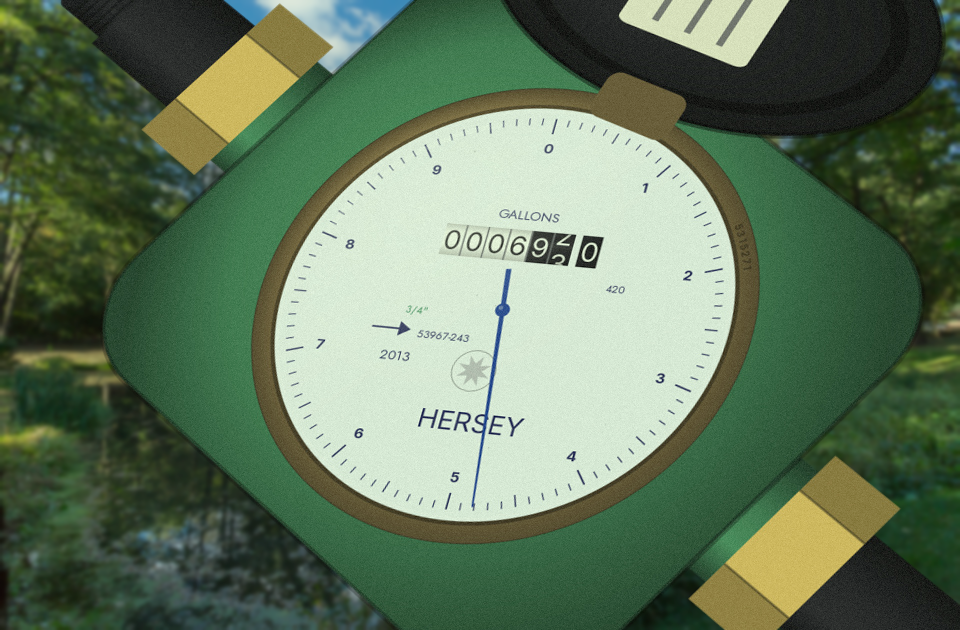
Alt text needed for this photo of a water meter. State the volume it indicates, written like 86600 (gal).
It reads 6924.8 (gal)
